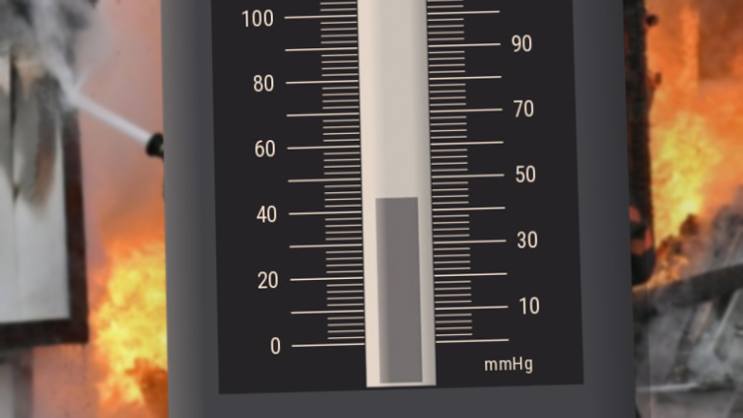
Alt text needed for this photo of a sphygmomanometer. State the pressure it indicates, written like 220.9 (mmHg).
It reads 44 (mmHg)
